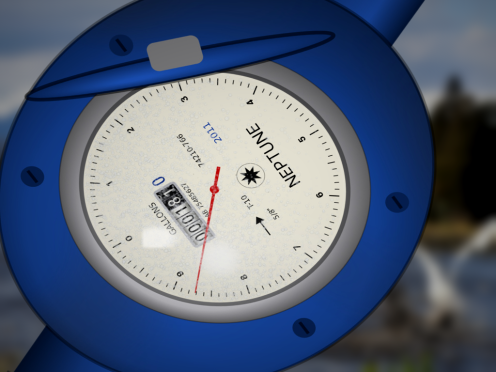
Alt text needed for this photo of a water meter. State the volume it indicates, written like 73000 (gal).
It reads 1808.7 (gal)
